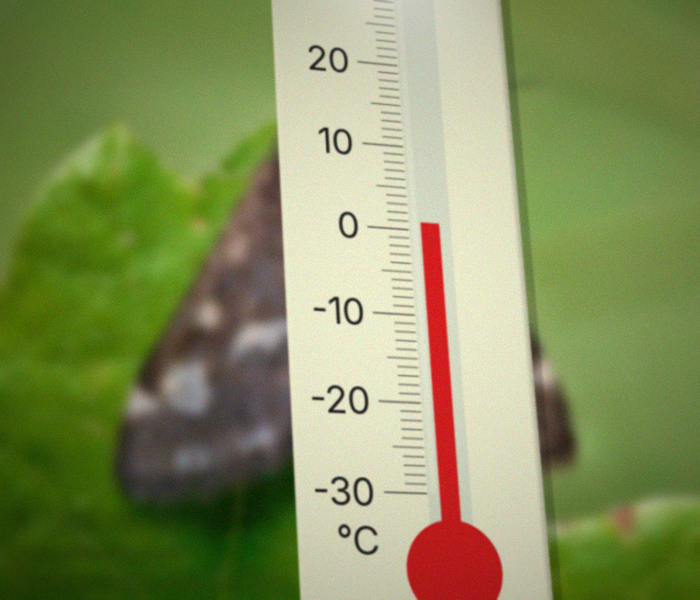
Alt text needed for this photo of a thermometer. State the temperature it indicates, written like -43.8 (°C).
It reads 1 (°C)
